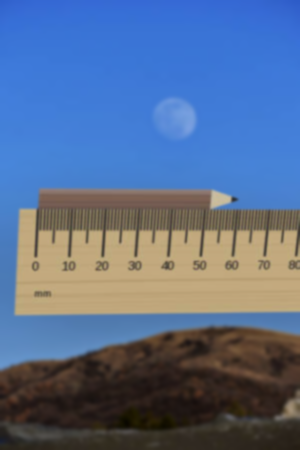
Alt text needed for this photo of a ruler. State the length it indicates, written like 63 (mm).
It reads 60 (mm)
